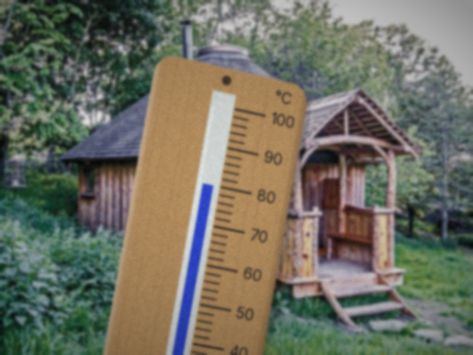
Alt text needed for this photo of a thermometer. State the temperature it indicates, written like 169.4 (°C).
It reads 80 (°C)
